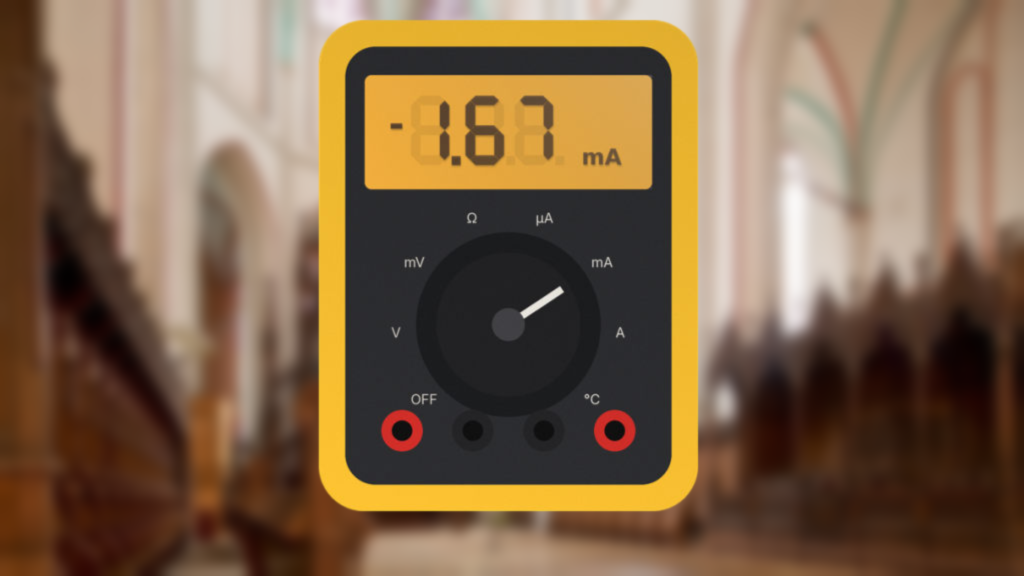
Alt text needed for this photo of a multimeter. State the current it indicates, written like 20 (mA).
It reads -1.67 (mA)
